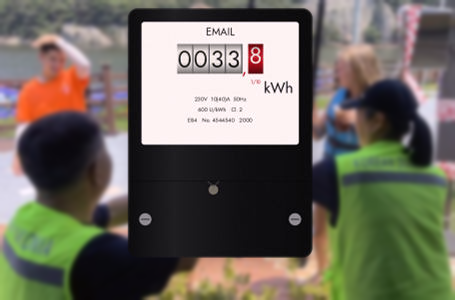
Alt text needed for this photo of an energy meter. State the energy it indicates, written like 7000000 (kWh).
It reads 33.8 (kWh)
